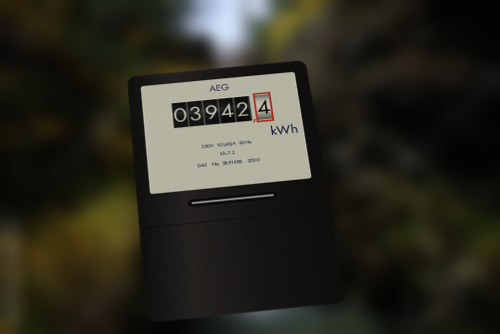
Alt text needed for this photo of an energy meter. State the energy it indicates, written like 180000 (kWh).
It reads 3942.4 (kWh)
